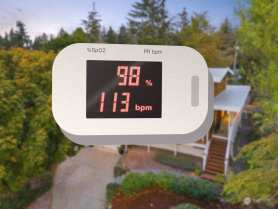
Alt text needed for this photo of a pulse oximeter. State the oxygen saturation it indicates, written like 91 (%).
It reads 98 (%)
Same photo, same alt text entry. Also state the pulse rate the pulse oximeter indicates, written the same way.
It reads 113 (bpm)
